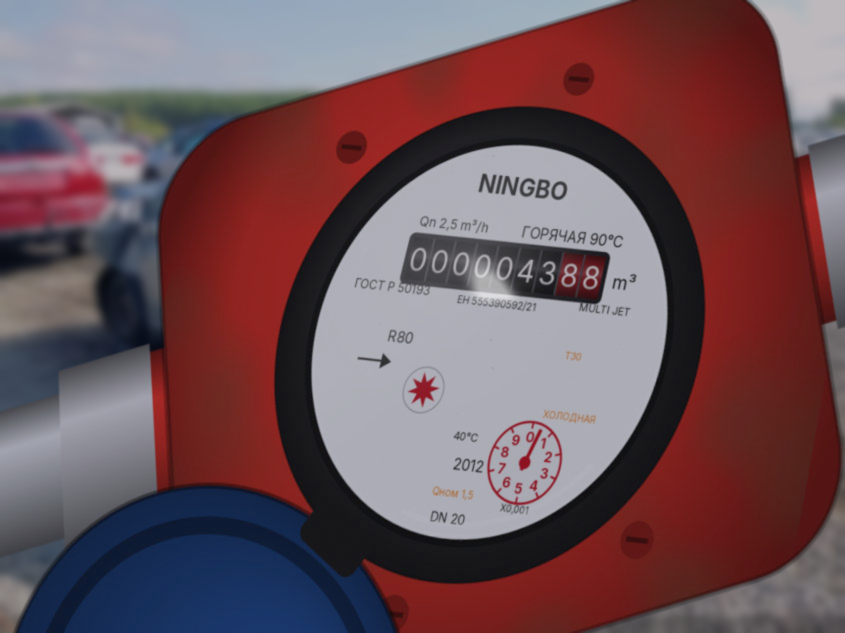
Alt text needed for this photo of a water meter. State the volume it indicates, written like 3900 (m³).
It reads 43.880 (m³)
